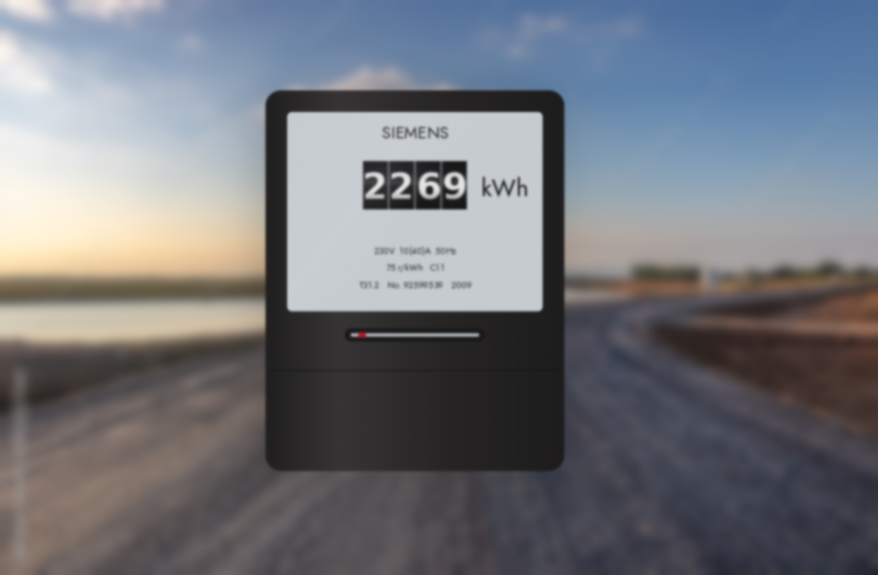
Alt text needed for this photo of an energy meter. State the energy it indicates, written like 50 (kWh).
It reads 2269 (kWh)
